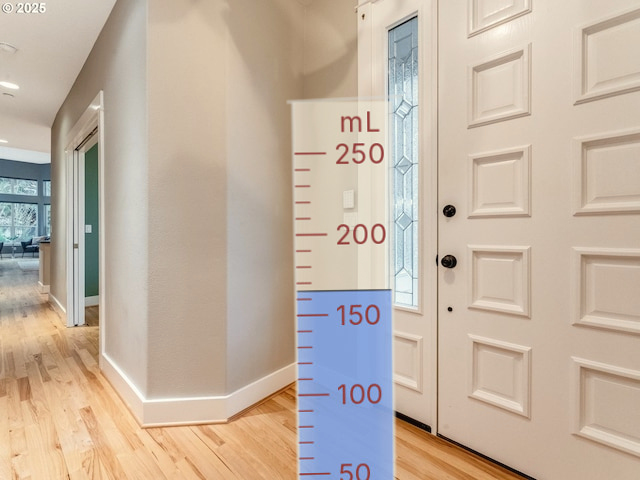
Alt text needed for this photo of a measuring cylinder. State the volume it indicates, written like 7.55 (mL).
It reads 165 (mL)
